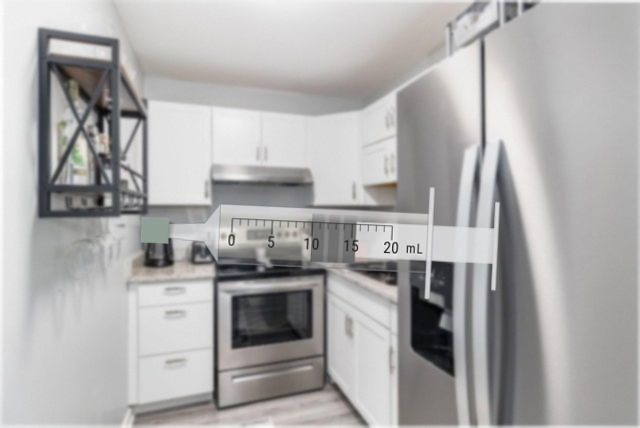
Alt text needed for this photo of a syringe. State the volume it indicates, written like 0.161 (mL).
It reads 10 (mL)
